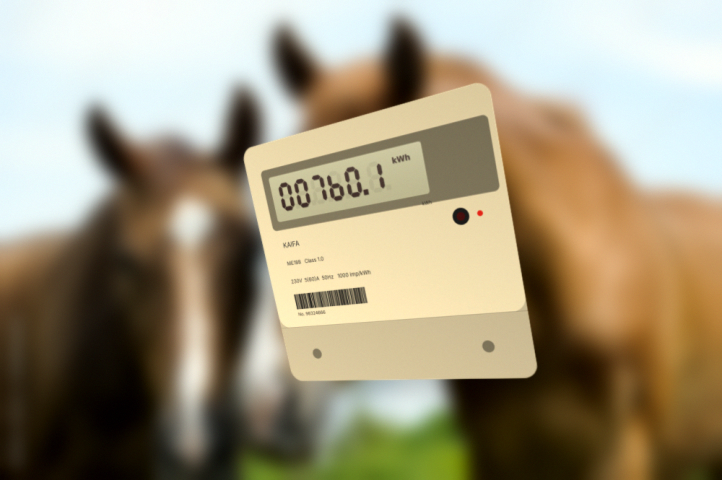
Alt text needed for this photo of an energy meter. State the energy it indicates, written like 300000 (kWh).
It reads 760.1 (kWh)
